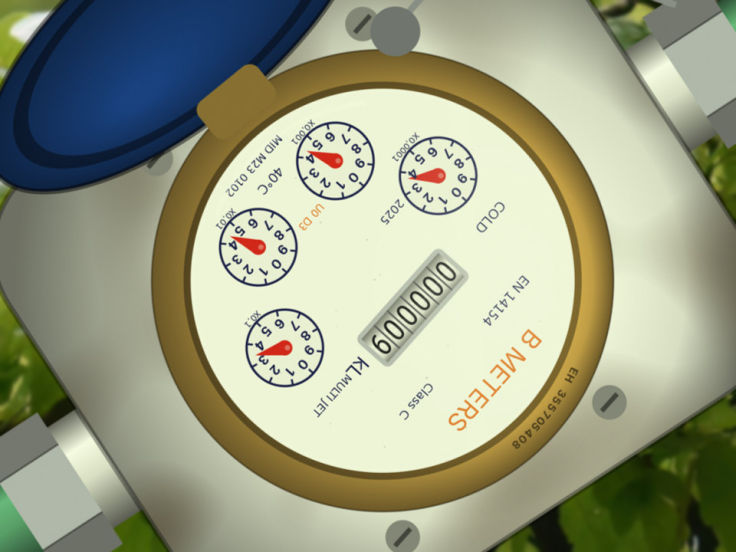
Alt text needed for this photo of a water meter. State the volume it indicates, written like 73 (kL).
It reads 9.3443 (kL)
